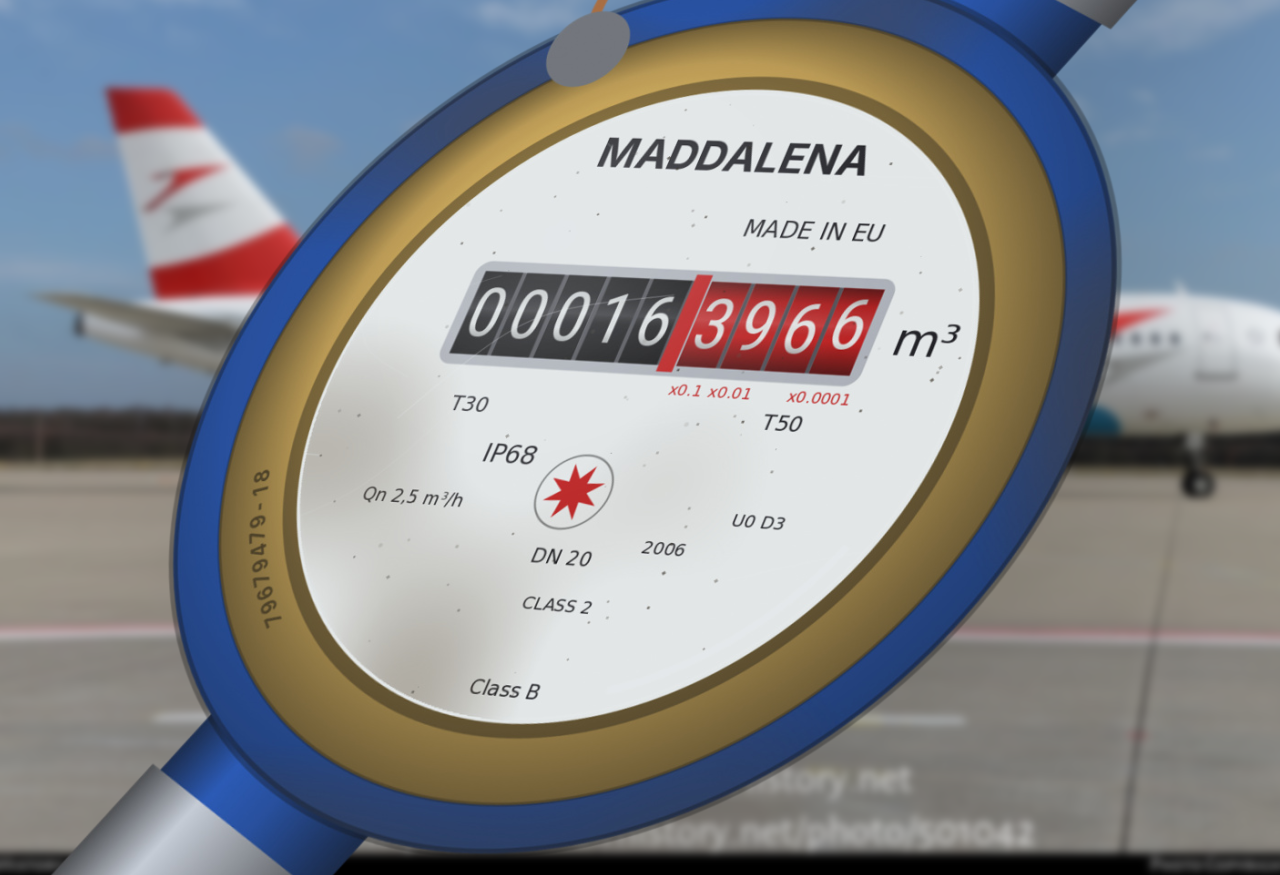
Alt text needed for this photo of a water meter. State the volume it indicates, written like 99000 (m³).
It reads 16.3966 (m³)
